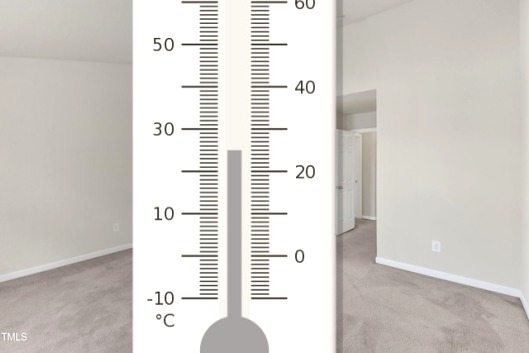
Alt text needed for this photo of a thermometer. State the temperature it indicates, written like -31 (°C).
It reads 25 (°C)
